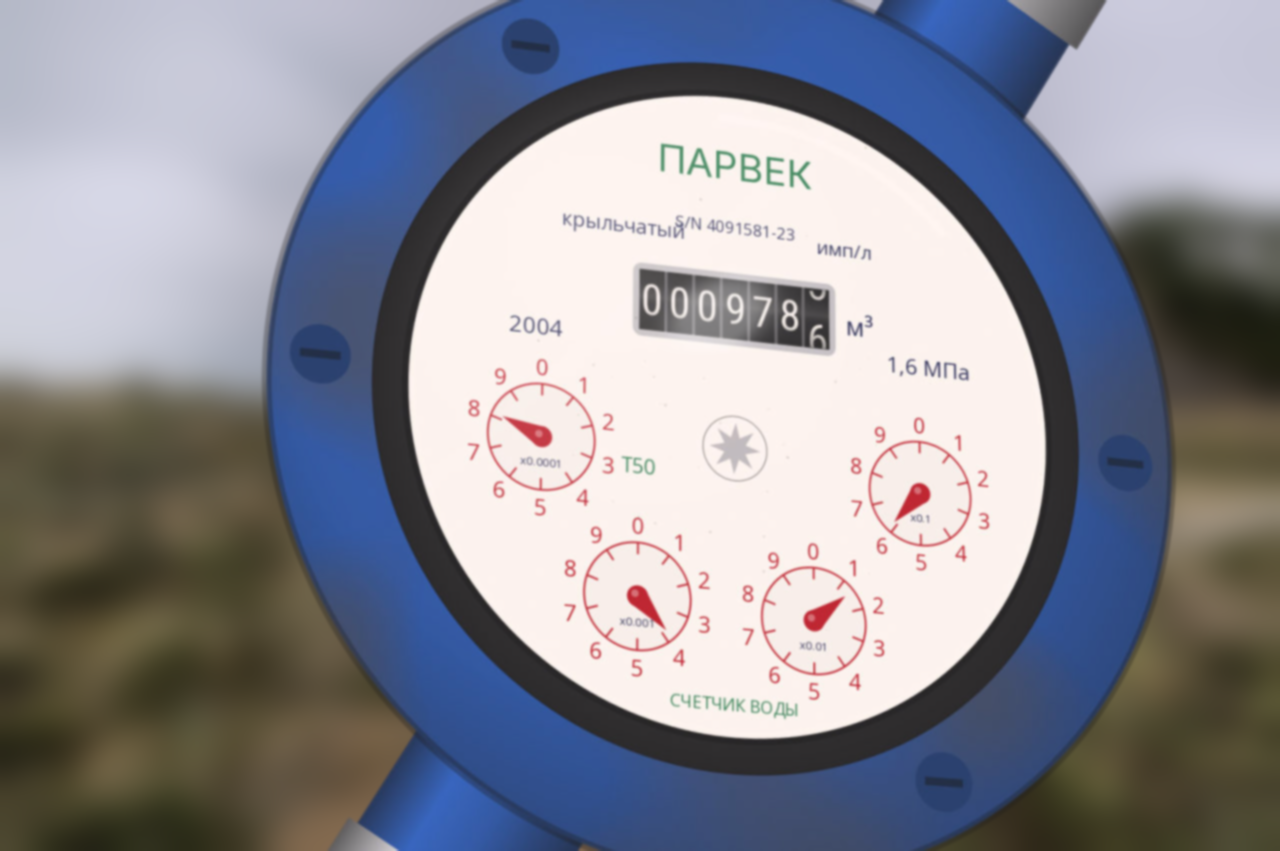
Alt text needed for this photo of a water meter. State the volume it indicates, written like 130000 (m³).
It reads 9785.6138 (m³)
